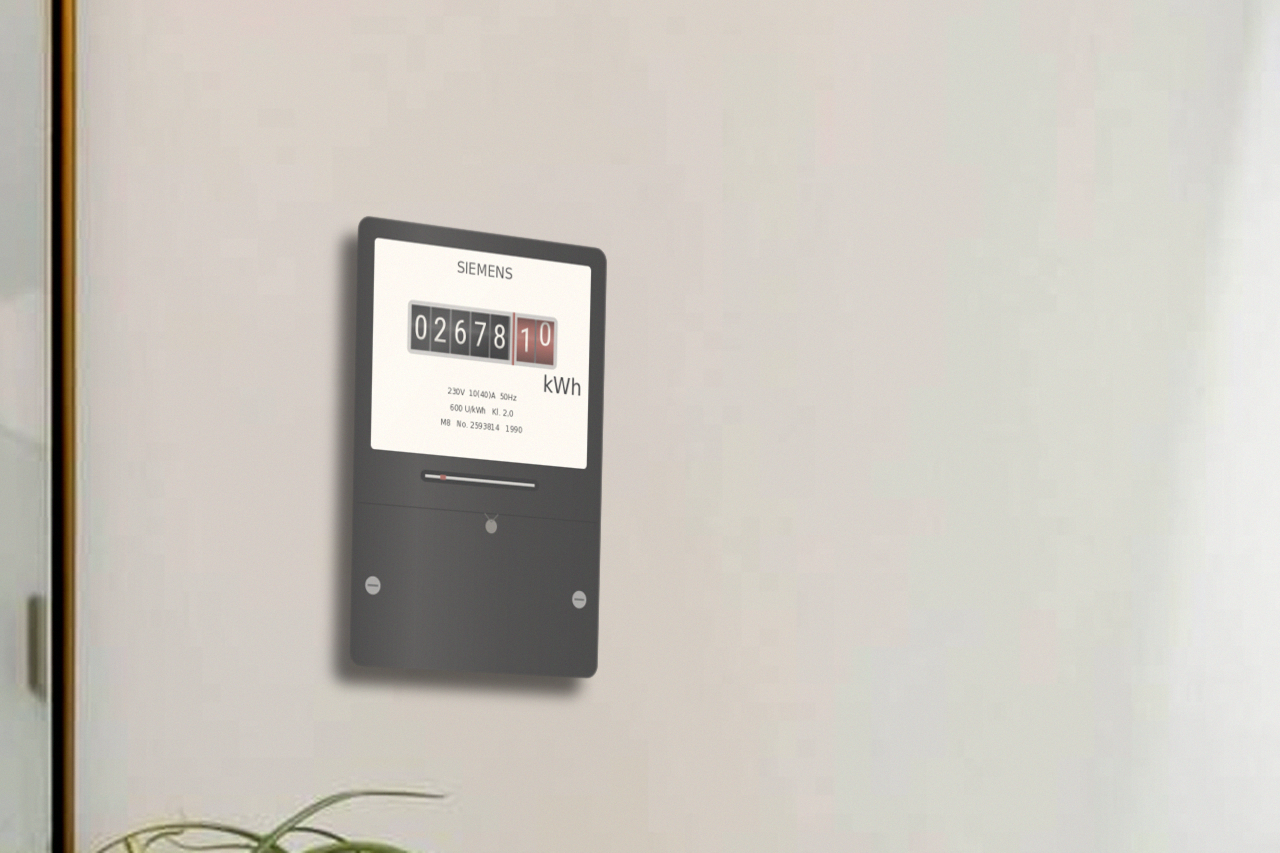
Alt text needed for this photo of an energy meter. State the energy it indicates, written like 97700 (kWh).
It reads 2678.10 (kWh)
